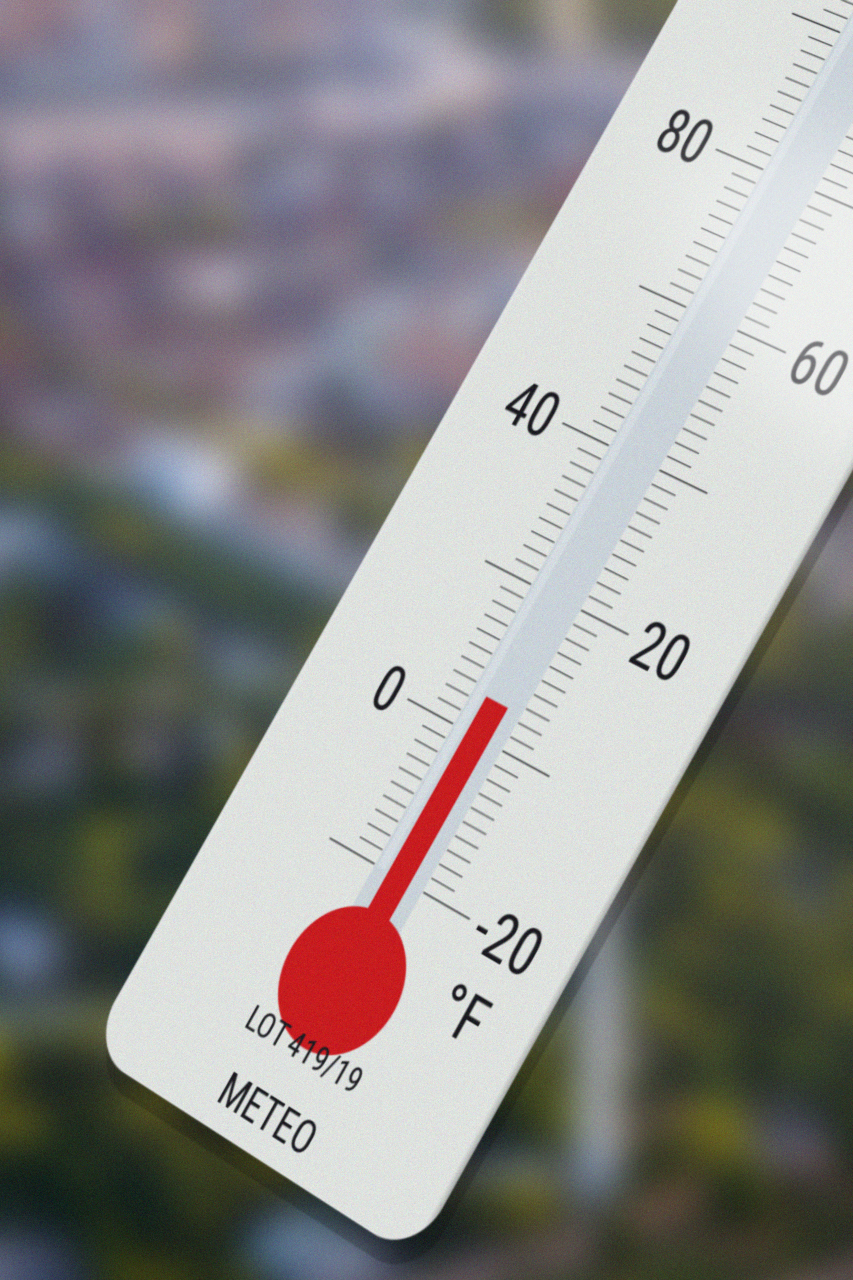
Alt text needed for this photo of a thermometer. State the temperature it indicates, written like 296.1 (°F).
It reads 5 (°F)
